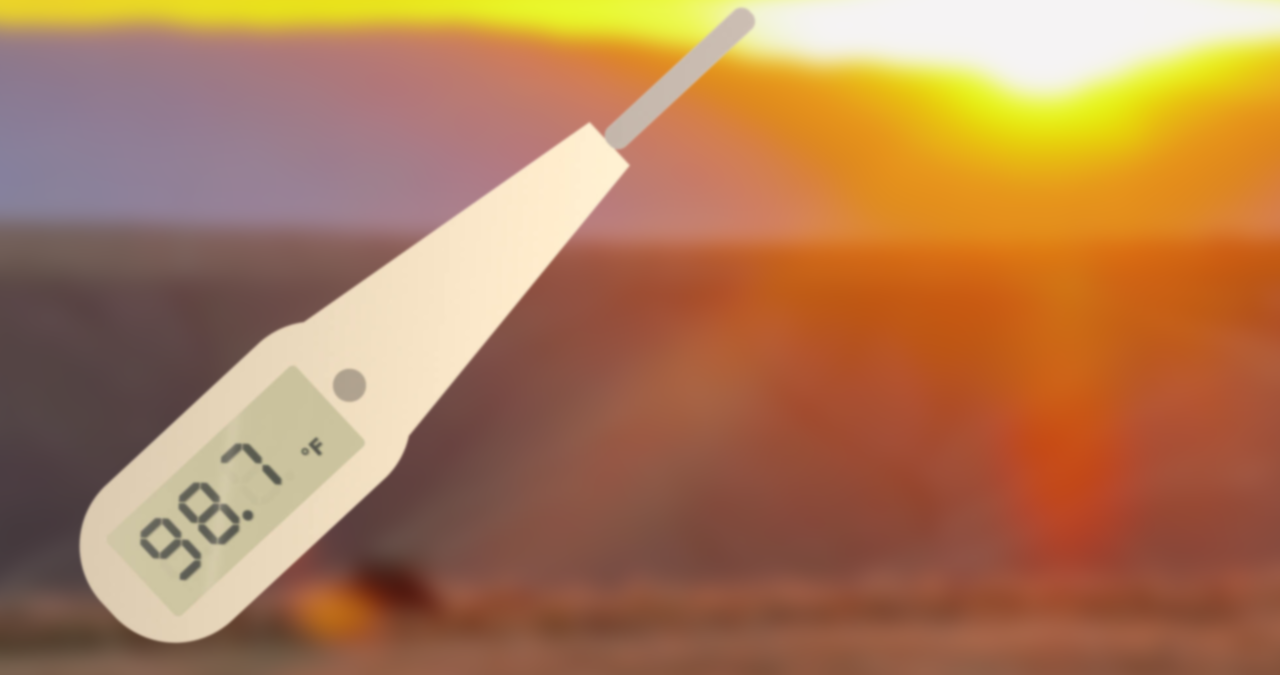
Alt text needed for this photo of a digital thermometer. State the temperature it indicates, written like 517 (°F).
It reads 98.7 (°F)
